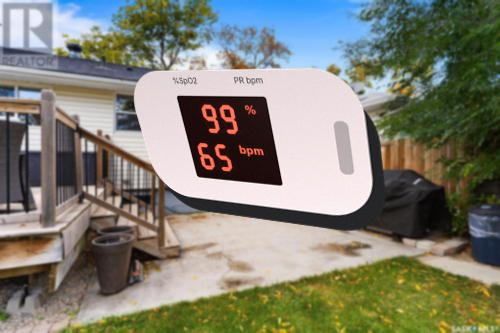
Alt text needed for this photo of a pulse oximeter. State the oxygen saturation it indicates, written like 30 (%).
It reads 99 (%)
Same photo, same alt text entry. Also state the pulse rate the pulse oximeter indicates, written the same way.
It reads 65 (bpm)
